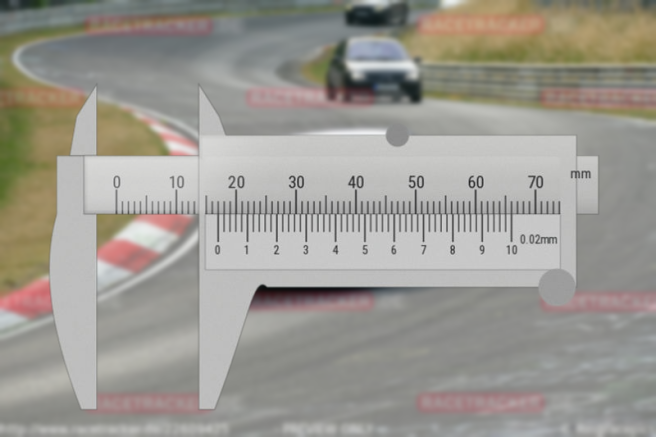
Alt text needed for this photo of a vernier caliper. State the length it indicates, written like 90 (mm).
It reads 17.0 (mm)
